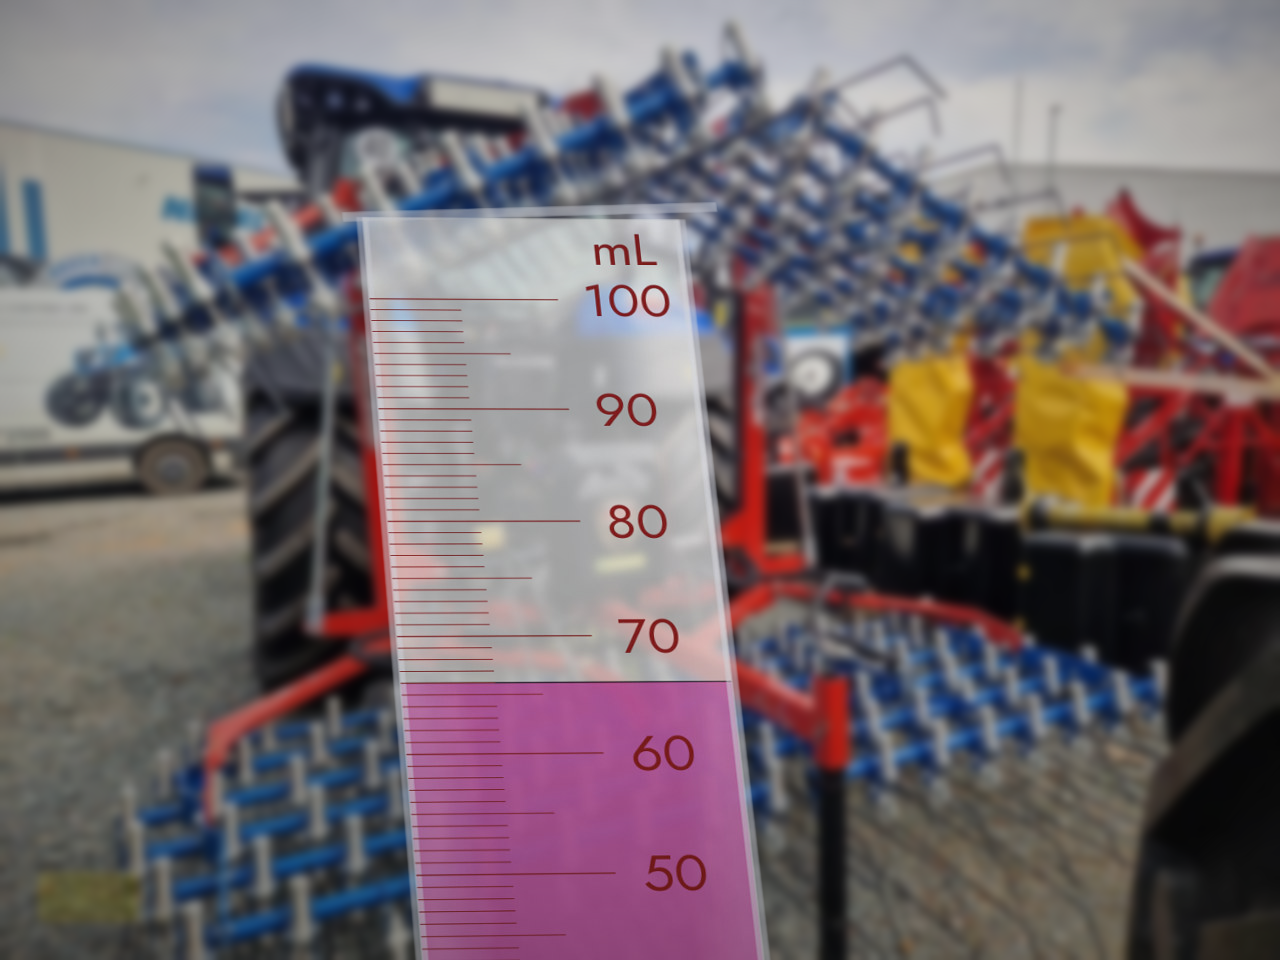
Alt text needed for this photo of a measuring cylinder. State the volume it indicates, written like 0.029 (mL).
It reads 66 (mL)
